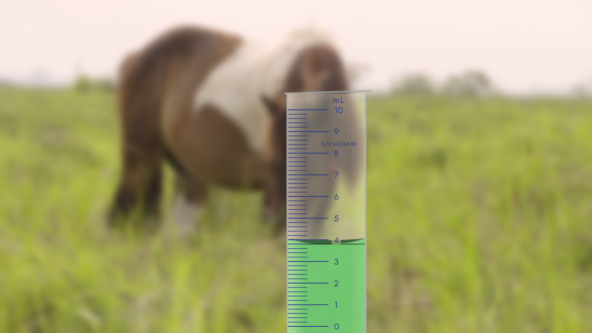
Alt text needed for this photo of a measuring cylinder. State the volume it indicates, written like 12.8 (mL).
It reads 3.8 (mL)
